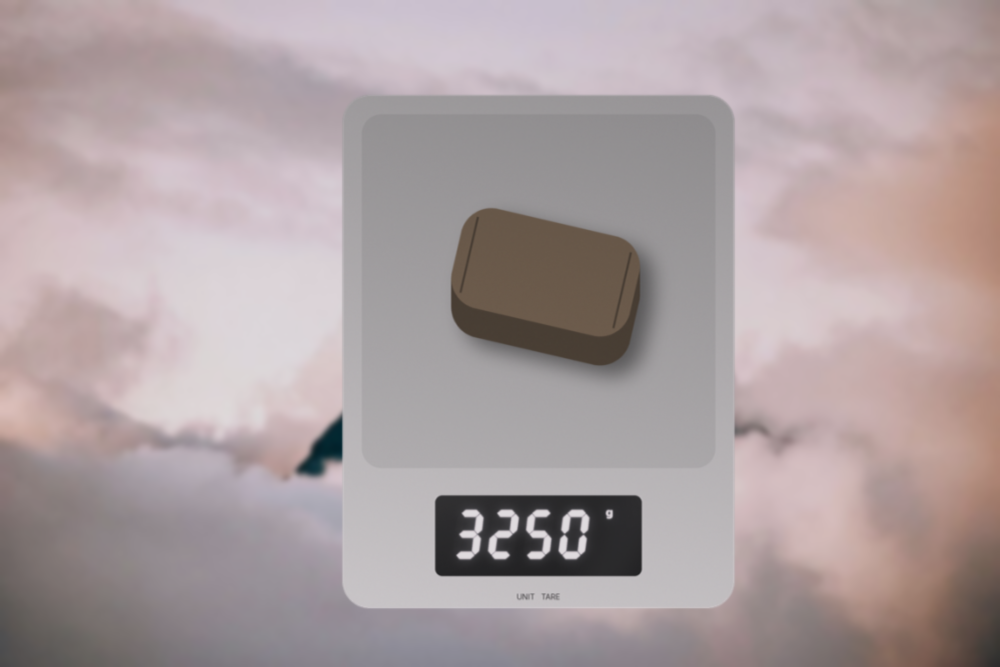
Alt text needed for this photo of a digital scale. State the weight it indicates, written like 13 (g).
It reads 3250 (g)
